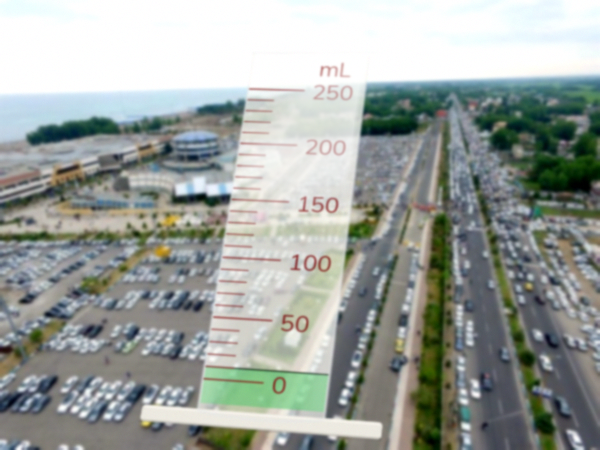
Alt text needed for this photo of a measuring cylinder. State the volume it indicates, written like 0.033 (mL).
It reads 10 (mL)
